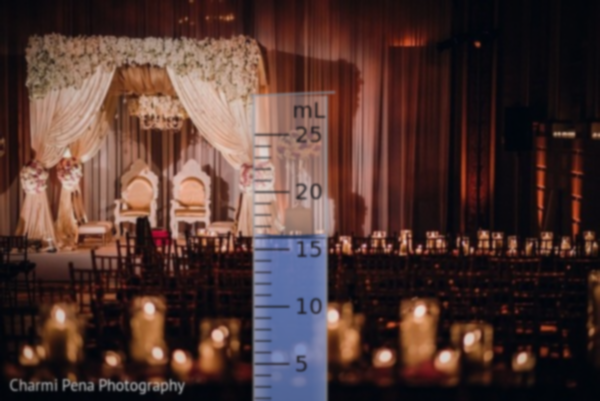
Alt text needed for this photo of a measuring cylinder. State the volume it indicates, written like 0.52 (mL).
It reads 16 (mL)
